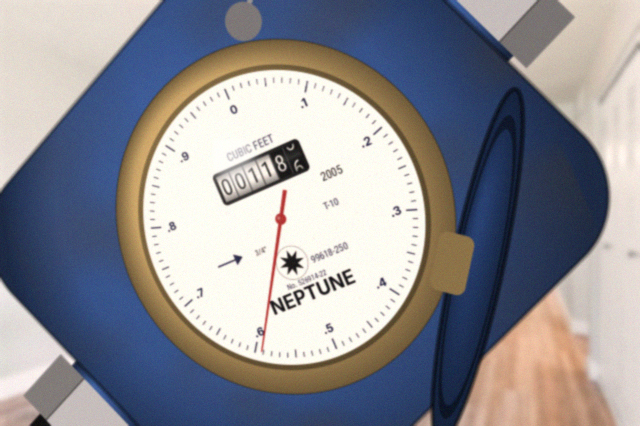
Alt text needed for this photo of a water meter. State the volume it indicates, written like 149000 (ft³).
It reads 1185.59 (ft³)
